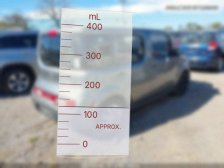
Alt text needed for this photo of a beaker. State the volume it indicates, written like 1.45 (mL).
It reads 125 (mL)
